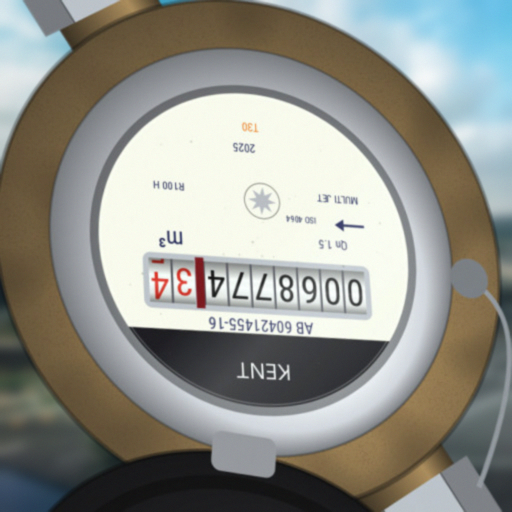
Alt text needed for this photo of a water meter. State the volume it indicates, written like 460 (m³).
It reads 68774.34 (m³)
